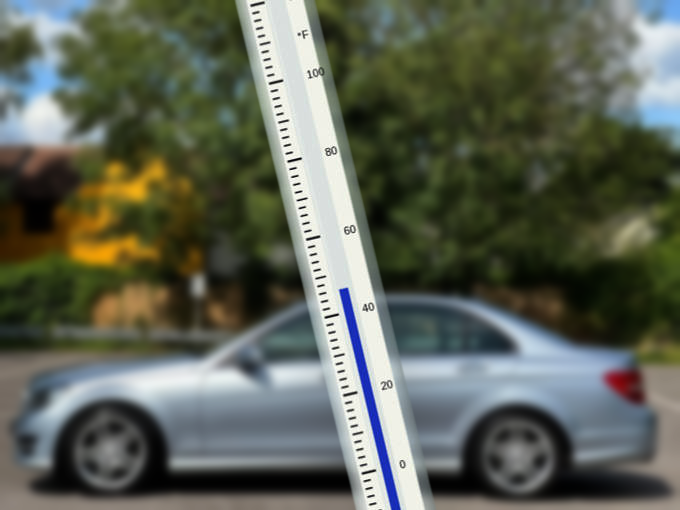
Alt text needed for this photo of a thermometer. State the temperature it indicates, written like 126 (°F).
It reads 46 (°F)
